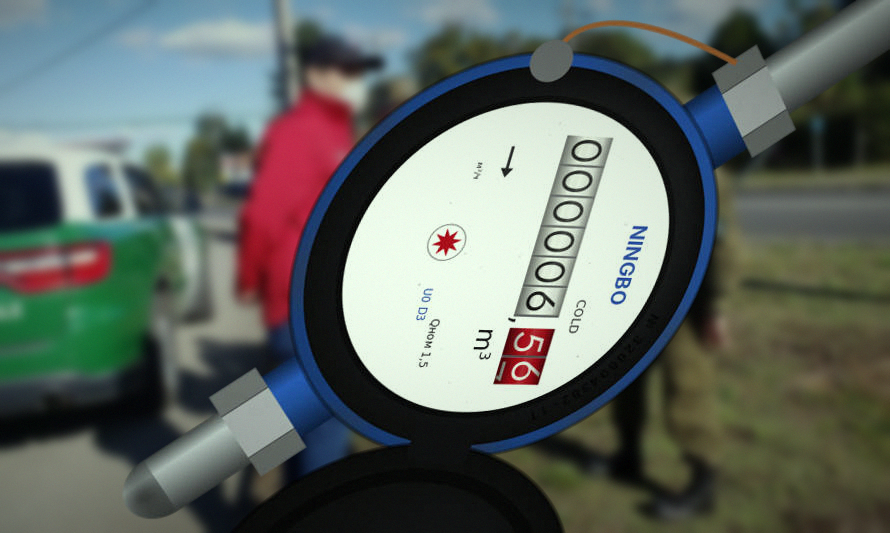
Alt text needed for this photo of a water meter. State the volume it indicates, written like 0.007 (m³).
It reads 6.56 (m³)
